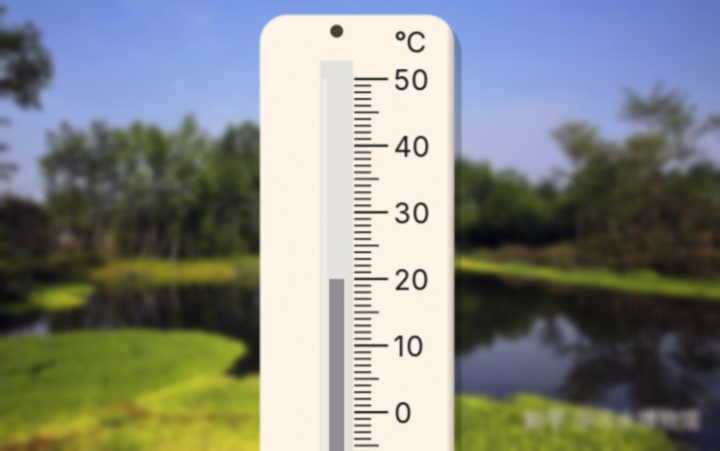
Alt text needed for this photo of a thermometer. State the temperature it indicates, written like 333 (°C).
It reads 20 (°C)
